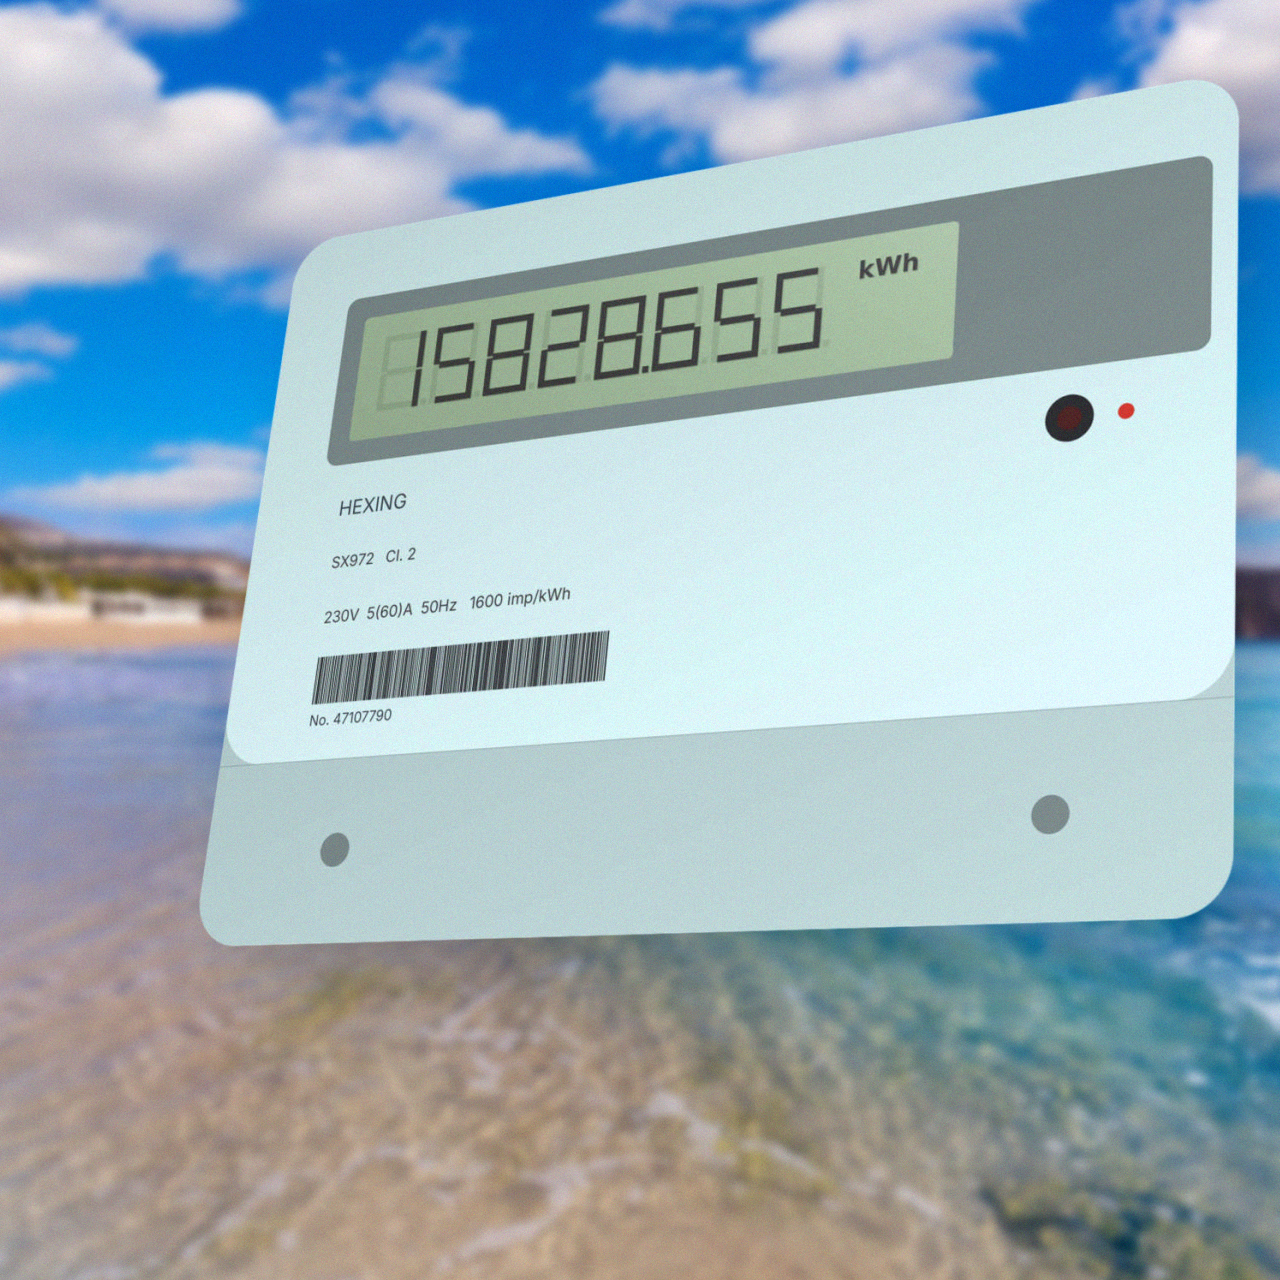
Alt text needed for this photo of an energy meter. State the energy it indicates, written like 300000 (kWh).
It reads 15828.655 (kWh)
